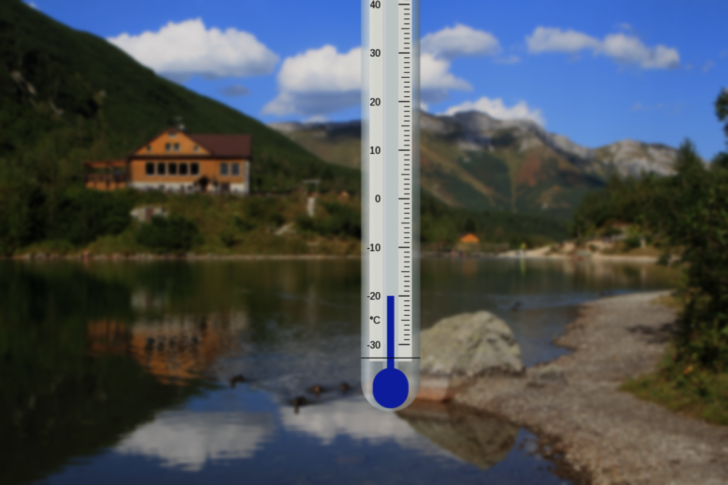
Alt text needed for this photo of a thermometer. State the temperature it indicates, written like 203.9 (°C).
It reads -20 (°C)
